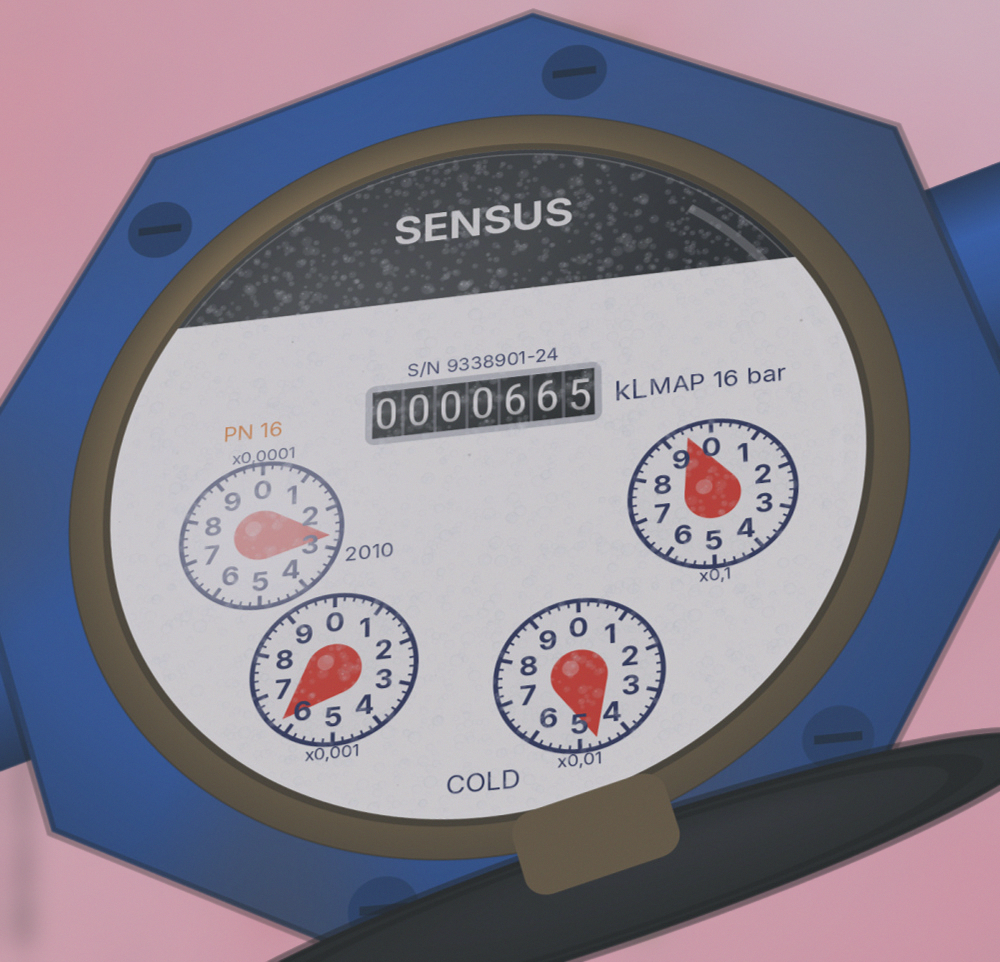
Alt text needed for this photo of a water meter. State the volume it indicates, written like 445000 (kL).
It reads 664.9462 (kL)
